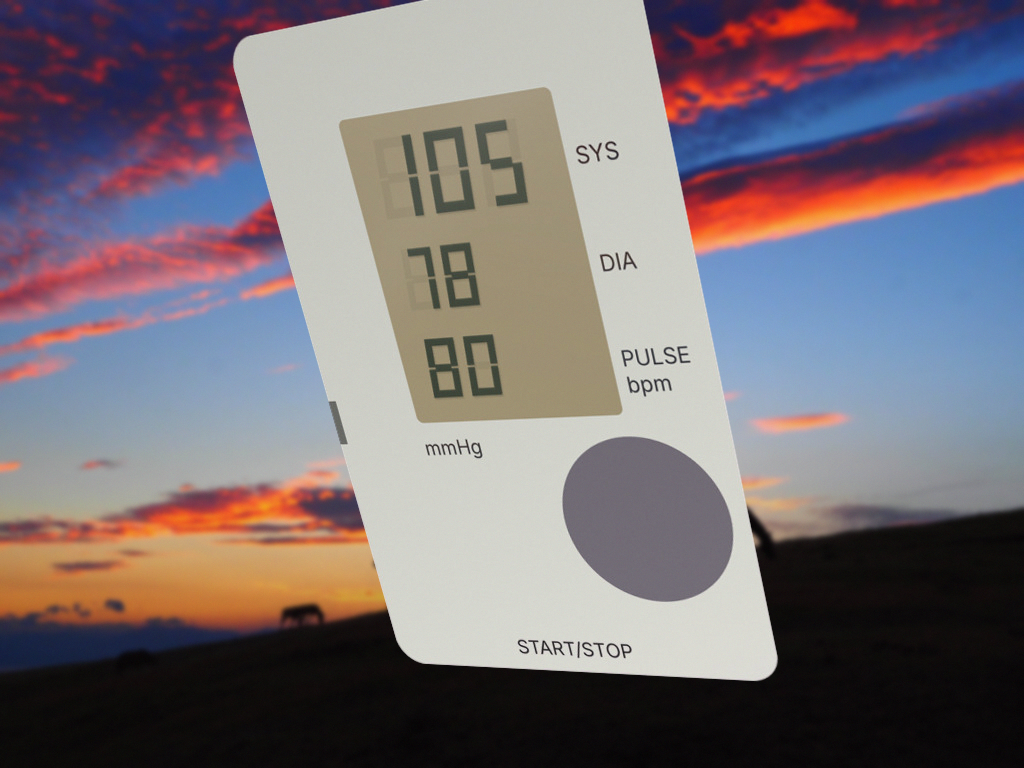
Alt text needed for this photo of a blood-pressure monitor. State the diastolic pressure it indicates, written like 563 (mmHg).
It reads 78 (mmHg)
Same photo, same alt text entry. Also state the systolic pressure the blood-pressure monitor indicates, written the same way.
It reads 105 (mmHg)
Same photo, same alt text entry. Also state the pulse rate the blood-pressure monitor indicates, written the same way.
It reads 80 (bpm)
